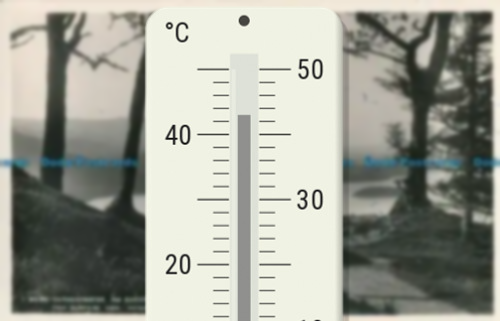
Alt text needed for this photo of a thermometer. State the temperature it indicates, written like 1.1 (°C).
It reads 43 (°C)
